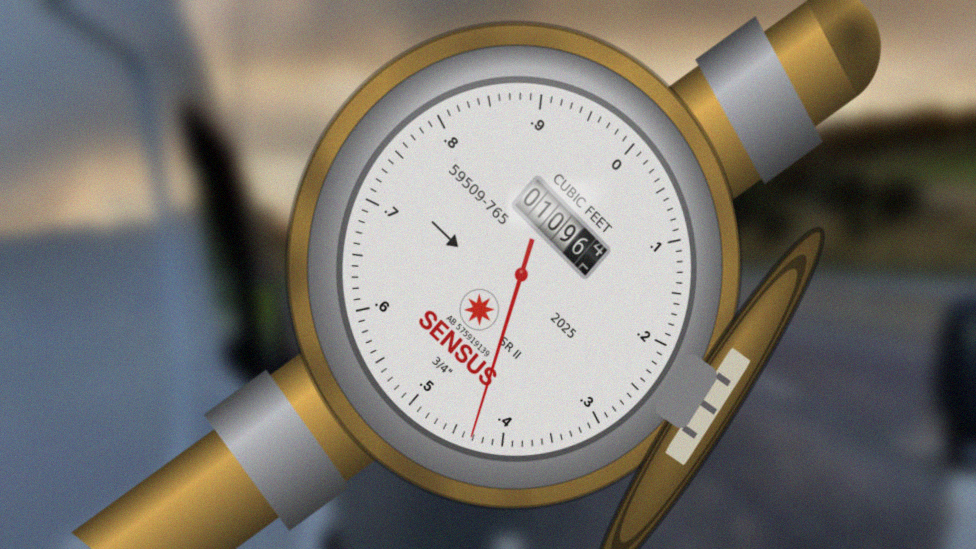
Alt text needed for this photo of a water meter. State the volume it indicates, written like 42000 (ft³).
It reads 10964.43 (ft³)
